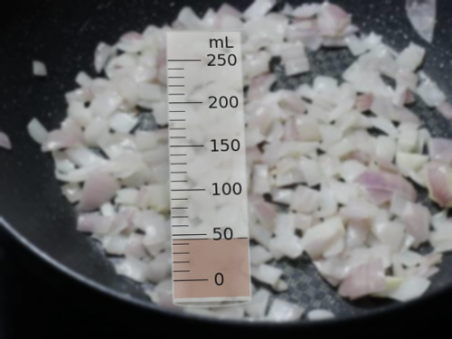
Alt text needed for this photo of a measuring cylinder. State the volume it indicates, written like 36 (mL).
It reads 45 (mL)
